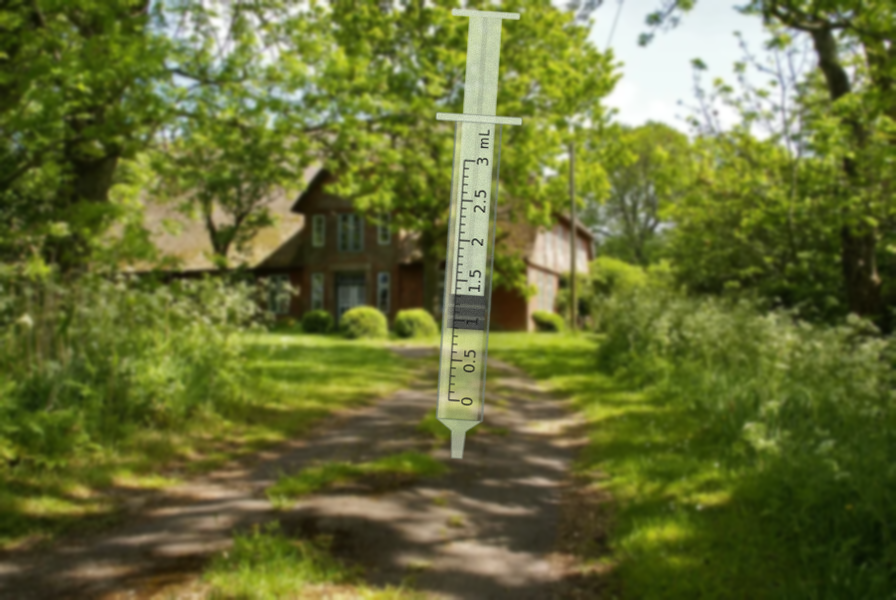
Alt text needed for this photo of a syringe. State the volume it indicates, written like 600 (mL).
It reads 0.9 (mL)
